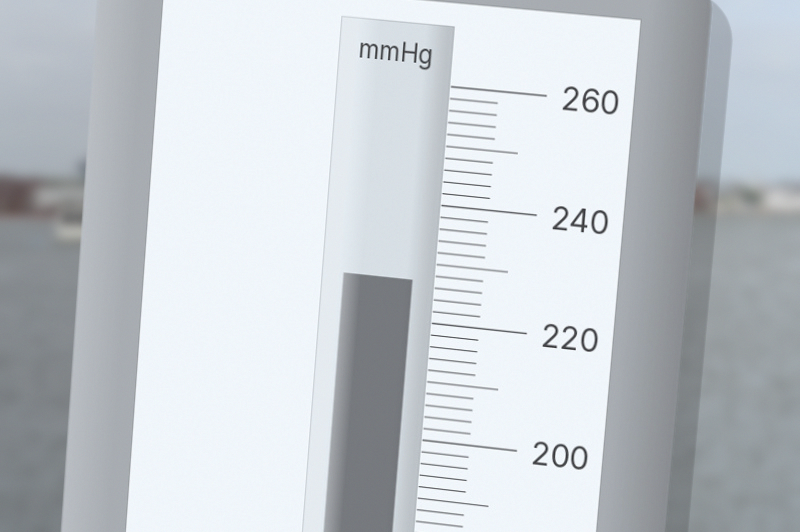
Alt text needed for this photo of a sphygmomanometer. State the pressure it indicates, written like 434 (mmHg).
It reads 227 (mmHg)
